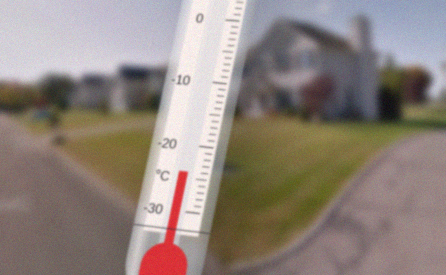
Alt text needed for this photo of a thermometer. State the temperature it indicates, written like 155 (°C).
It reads -24 (°C)
